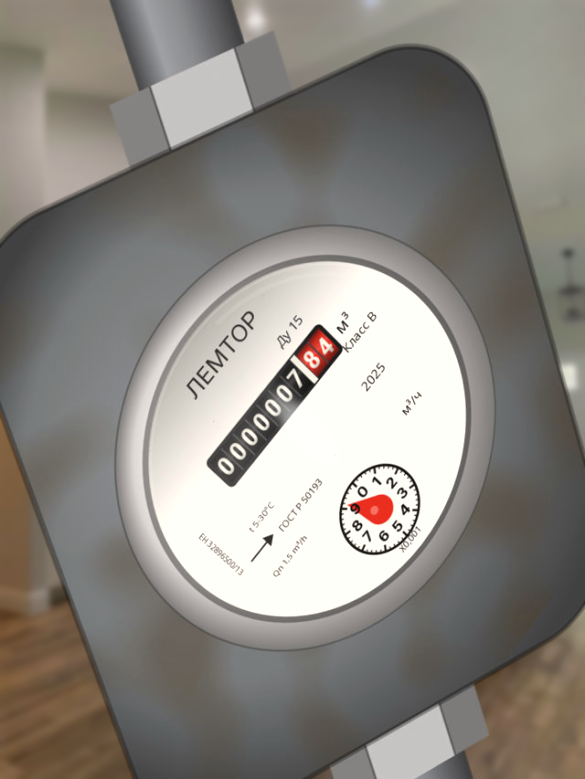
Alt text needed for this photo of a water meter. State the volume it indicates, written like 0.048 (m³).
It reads 7.839 (m³)
